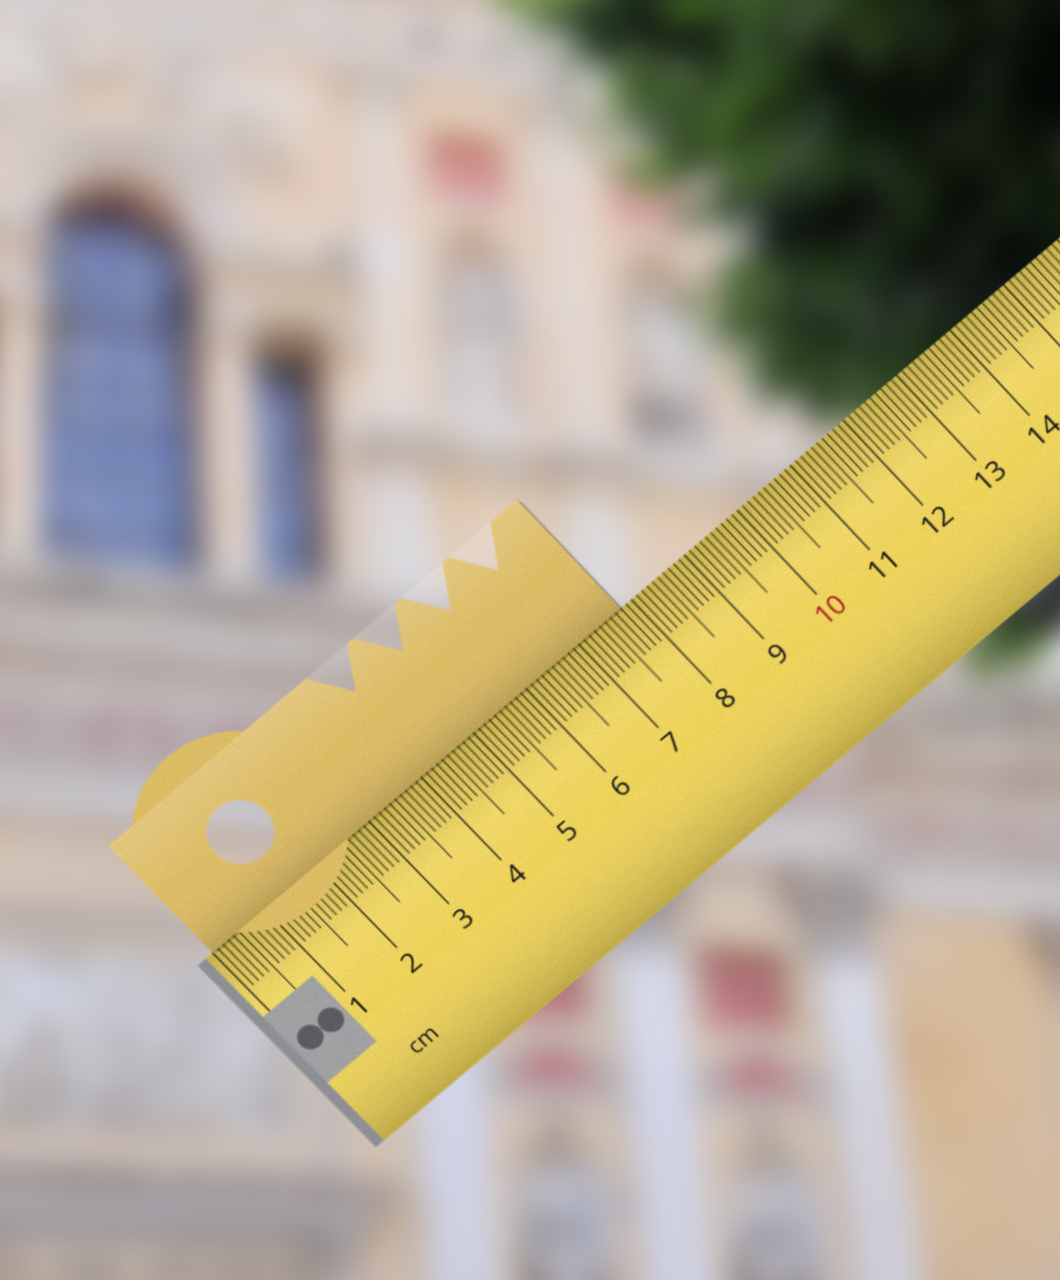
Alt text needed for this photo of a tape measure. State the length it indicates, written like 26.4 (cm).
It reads 7.8 (cm)
